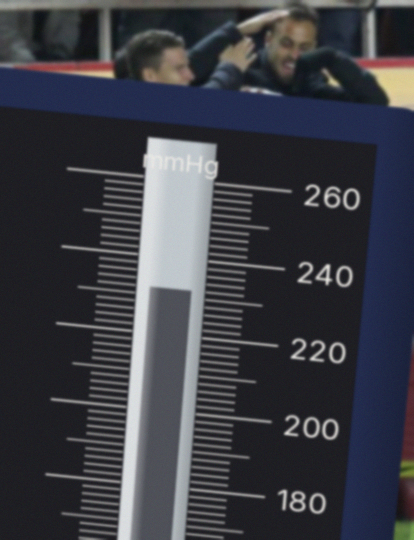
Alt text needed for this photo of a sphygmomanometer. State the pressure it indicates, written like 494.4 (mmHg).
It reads 232 (mmHg)
